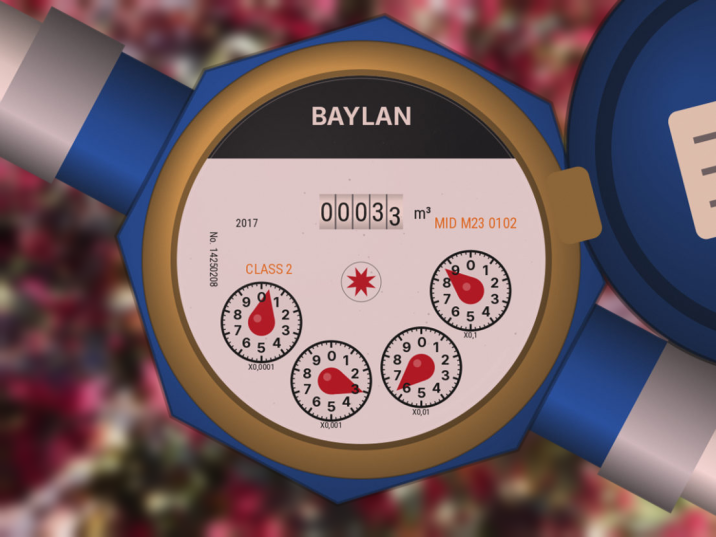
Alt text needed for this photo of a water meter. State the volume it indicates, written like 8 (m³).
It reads 32.8630 (m³)
